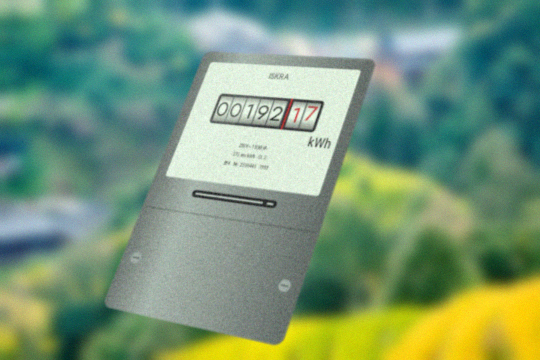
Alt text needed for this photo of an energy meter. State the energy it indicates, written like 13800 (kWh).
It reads 192.17 (kWh)
